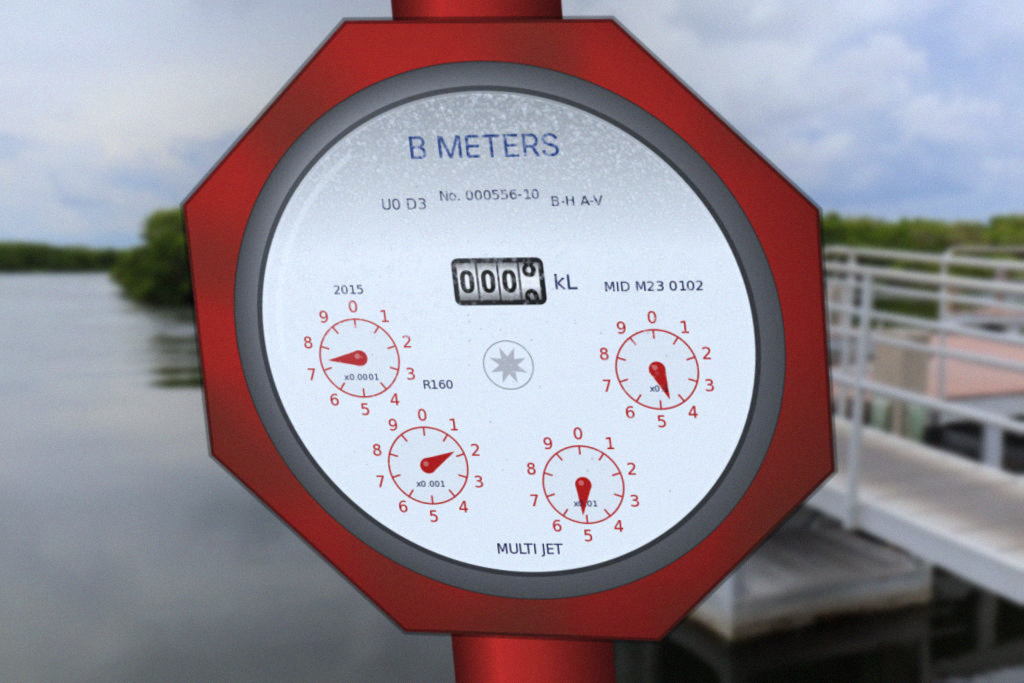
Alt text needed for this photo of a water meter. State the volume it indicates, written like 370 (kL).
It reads 8.4517 (kL)
